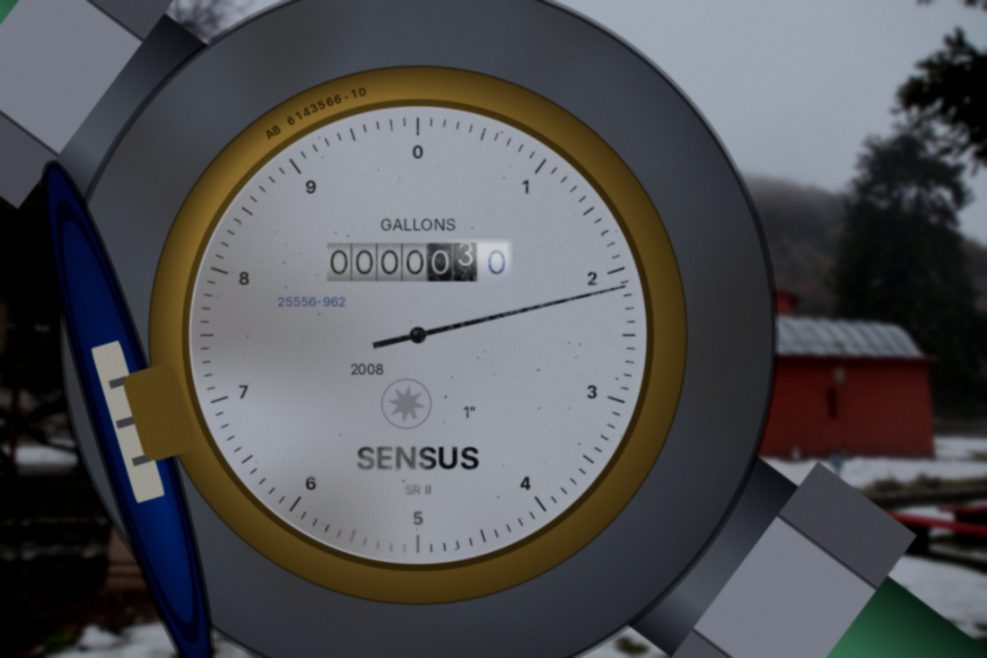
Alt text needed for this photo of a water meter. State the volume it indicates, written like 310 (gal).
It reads 32.1 (gal)
